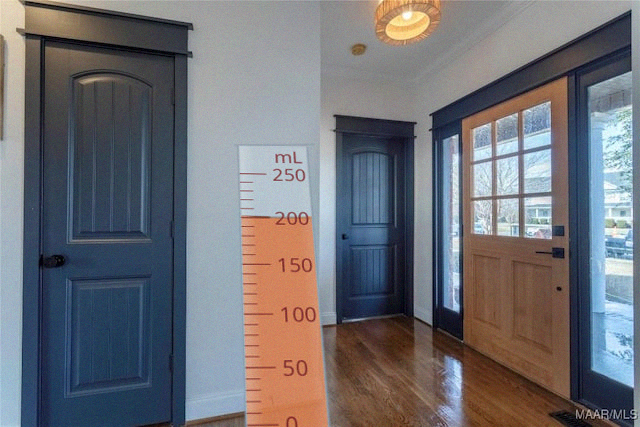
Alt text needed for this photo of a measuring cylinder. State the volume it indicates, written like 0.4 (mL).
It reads 200 (mL)
